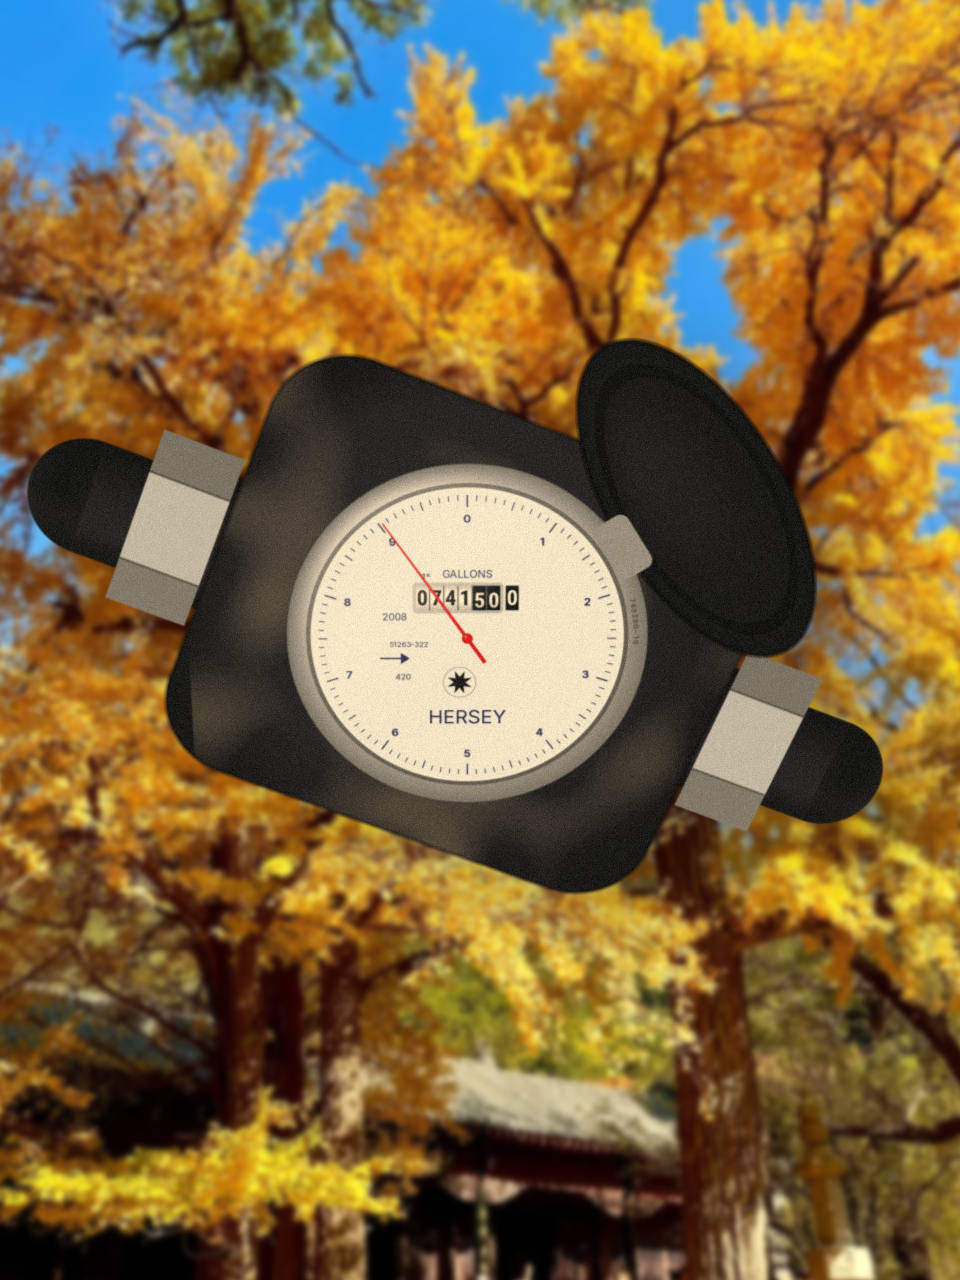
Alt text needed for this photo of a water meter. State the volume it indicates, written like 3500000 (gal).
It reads 741499.0 (gal)
